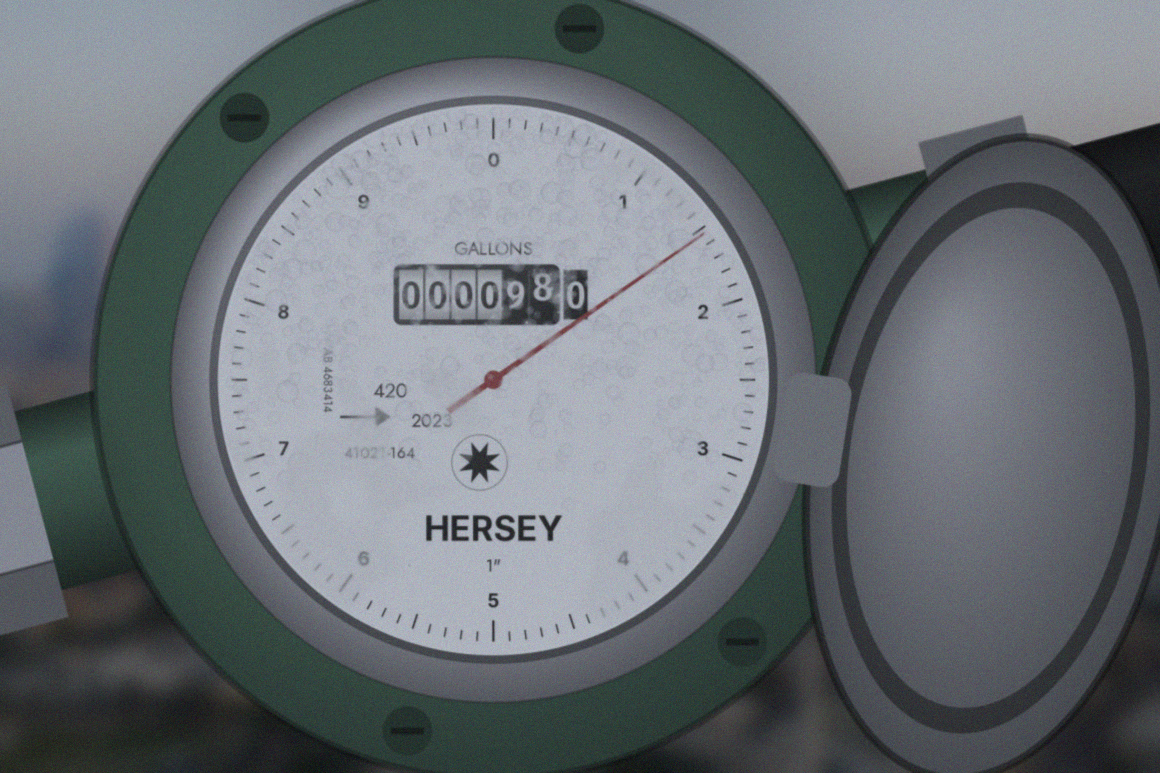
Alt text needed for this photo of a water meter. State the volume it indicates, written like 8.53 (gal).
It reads 981.5 (gal)
